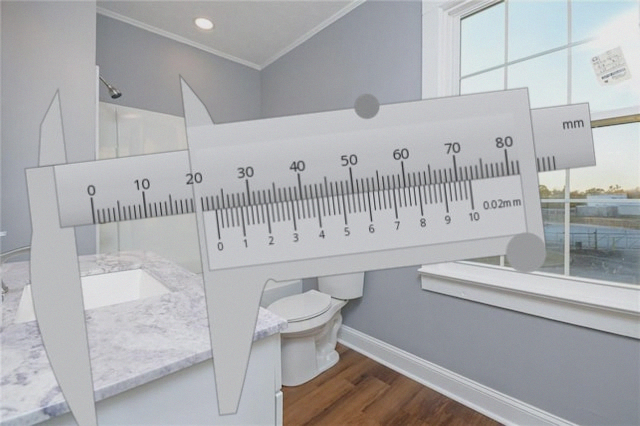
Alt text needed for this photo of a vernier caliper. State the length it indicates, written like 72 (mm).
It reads 23.5 (mm)
